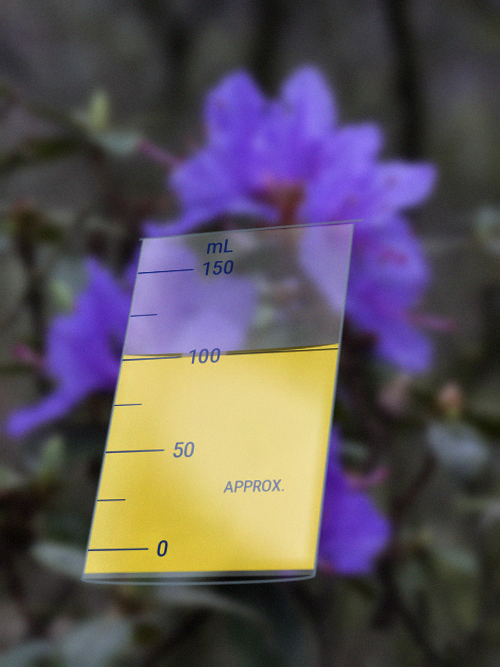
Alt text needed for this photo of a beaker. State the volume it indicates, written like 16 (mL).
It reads 100 (mL)
